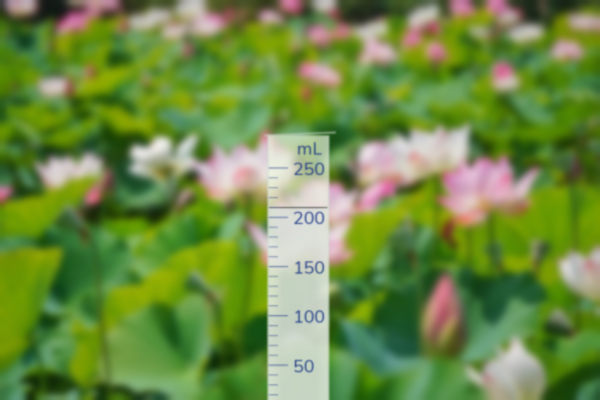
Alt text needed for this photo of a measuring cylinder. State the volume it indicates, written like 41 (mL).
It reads 210 (mL)
